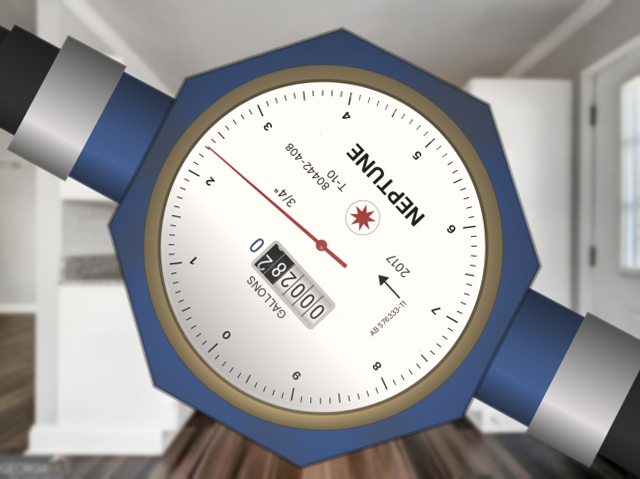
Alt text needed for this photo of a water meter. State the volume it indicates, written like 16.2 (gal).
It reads 2822.3 (gal)
